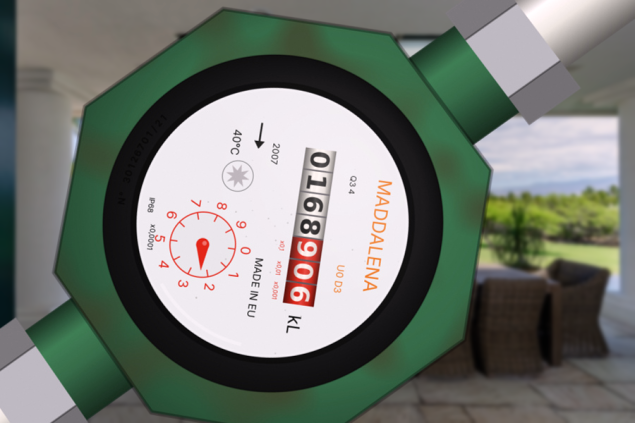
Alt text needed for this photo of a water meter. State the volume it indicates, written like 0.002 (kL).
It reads 168.9062 (kL)
